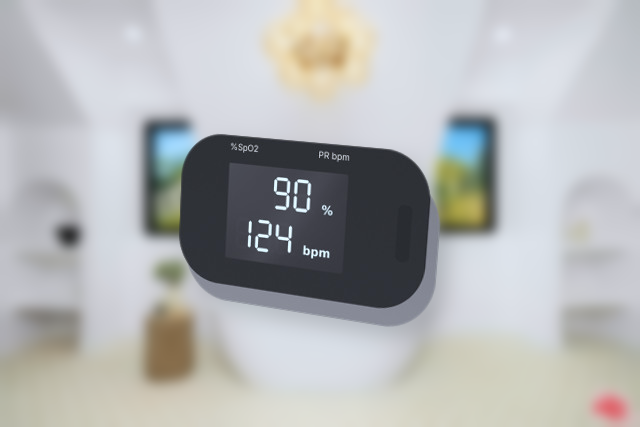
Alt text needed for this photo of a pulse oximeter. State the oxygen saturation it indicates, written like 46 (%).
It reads 90 (%)
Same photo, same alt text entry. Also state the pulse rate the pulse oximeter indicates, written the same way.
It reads 124 (bpm)
